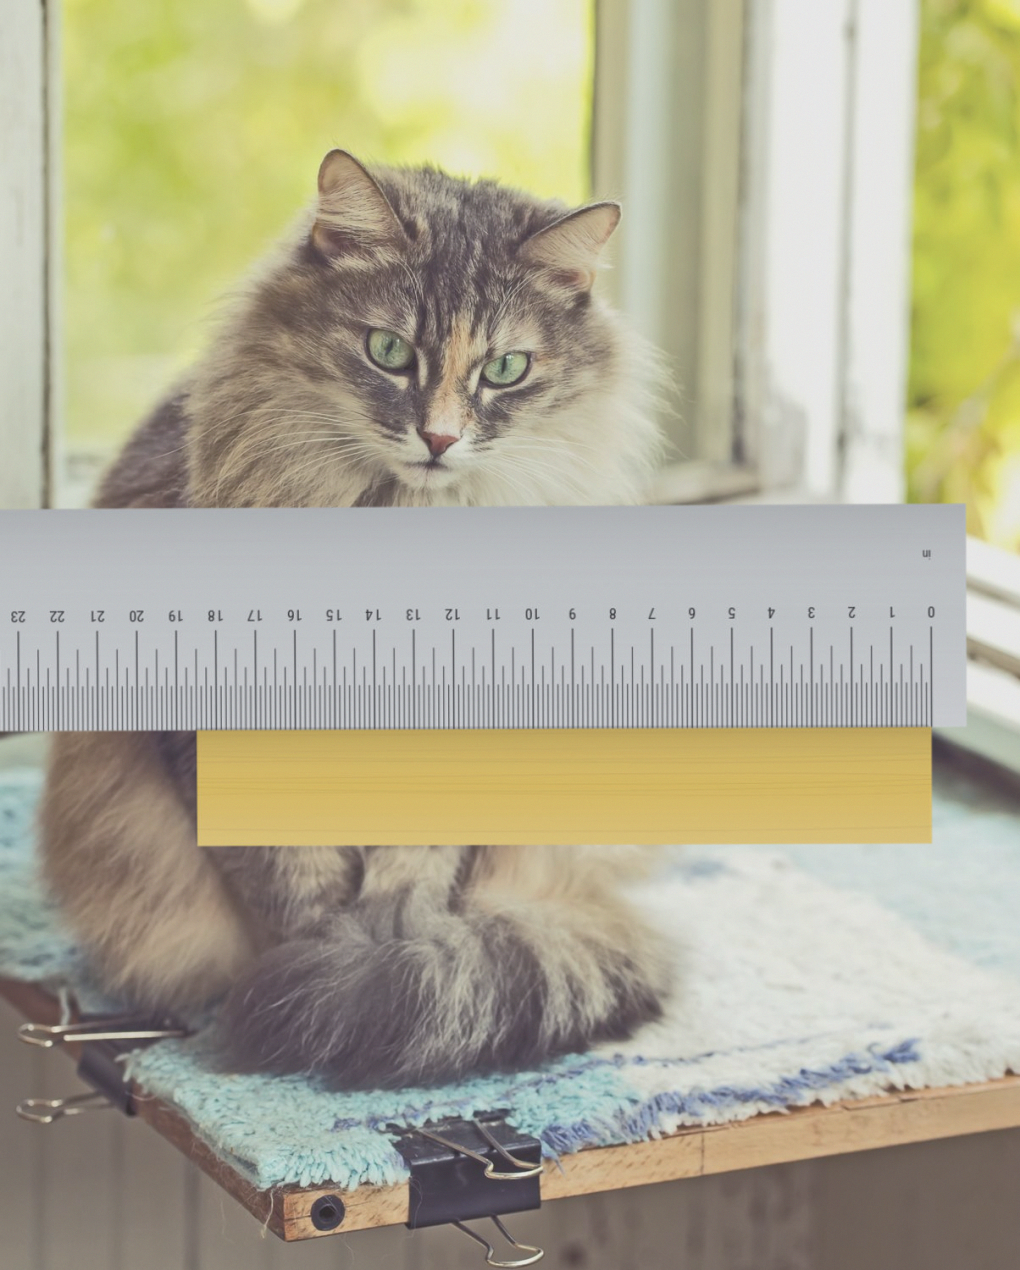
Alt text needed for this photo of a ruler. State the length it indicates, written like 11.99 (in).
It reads 18.5 (in)
